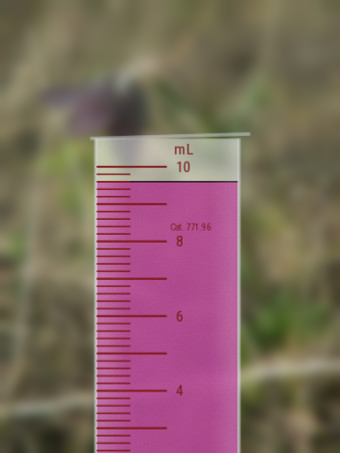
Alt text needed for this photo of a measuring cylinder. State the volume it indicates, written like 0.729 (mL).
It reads 9.6 (mL)
